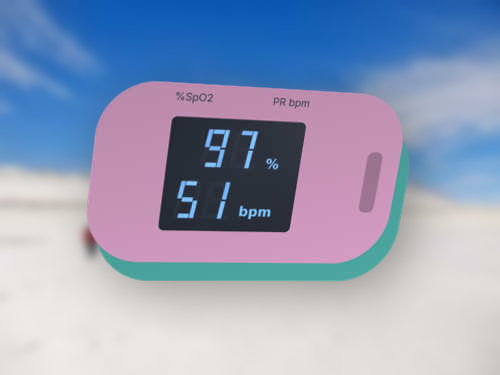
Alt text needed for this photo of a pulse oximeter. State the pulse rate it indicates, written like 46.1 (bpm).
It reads 51 (bpm)
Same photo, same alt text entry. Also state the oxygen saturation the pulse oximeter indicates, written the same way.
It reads 97 (%)
